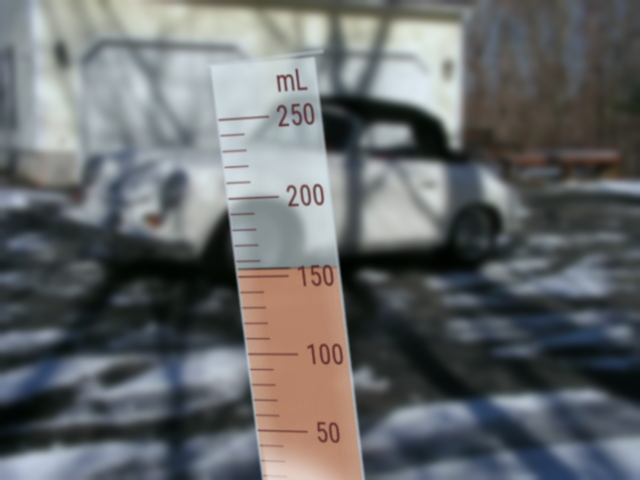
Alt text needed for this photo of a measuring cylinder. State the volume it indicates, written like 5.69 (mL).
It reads 155 (mL)
